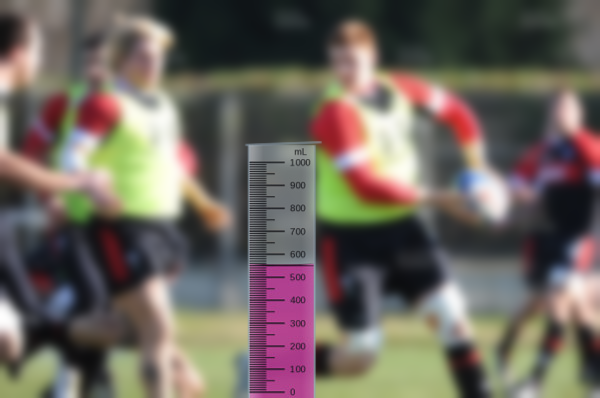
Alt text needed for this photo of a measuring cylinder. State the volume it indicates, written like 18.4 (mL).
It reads 550 (mL)
